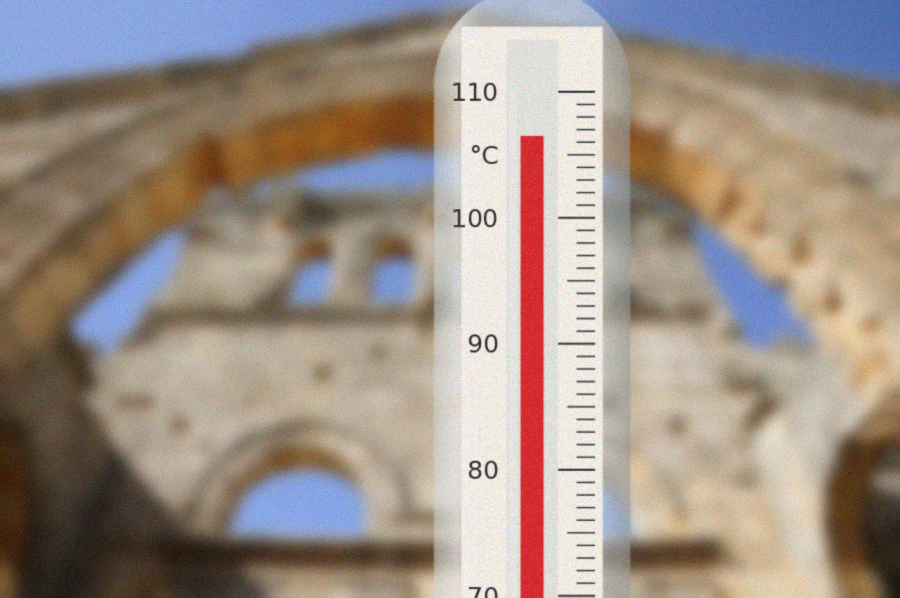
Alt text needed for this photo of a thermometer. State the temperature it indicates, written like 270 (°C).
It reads 106.5 (°C)
